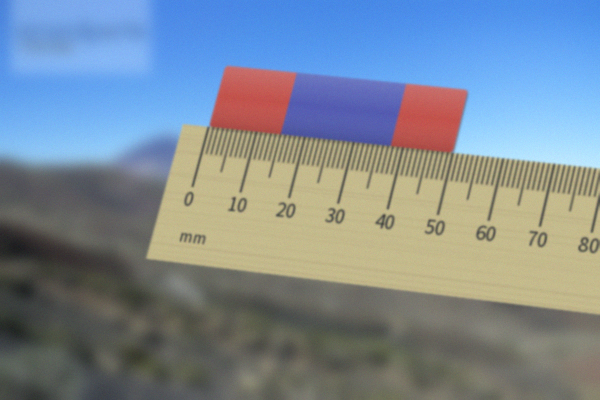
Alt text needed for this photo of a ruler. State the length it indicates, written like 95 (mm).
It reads 50 (mm)
